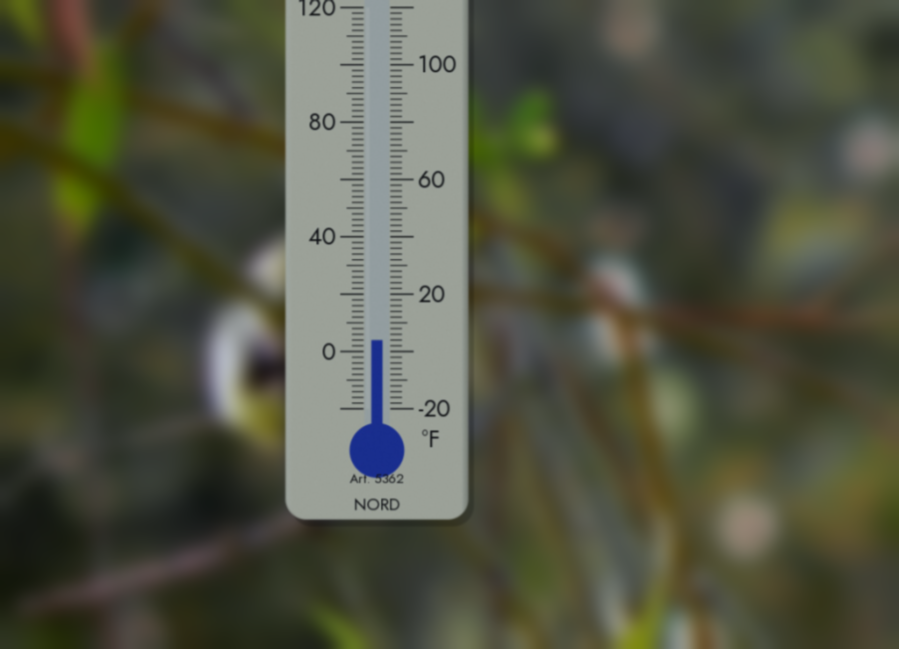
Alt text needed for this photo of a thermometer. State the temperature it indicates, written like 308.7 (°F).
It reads 4 (°F)
